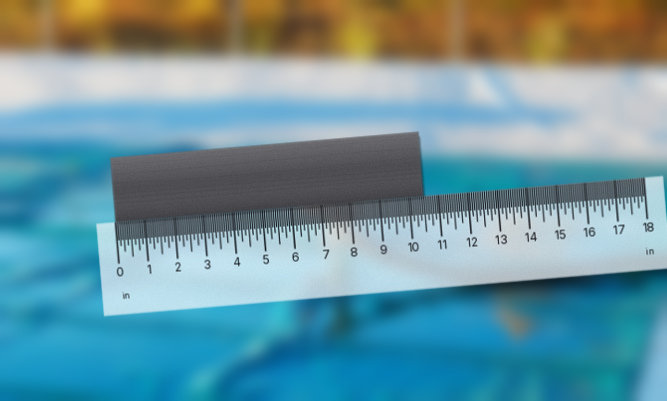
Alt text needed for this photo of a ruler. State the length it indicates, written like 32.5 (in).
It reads 10.5 (in)
